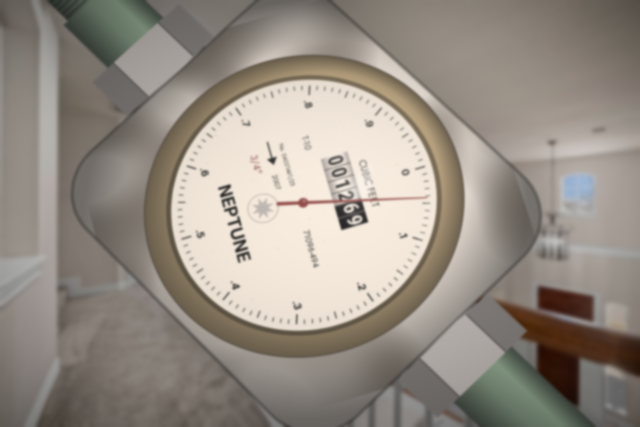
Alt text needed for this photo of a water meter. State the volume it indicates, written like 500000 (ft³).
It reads 1269.04 (ft³)
